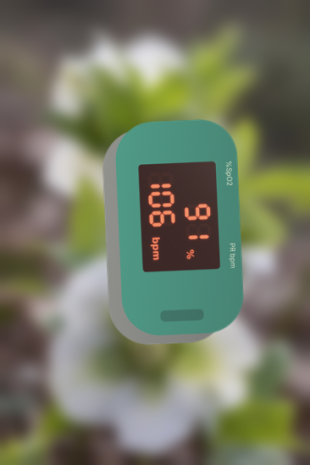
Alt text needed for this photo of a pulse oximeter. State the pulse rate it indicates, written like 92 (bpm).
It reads 106 (bpm)
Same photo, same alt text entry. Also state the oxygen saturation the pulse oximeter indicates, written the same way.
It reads 91 (%)
